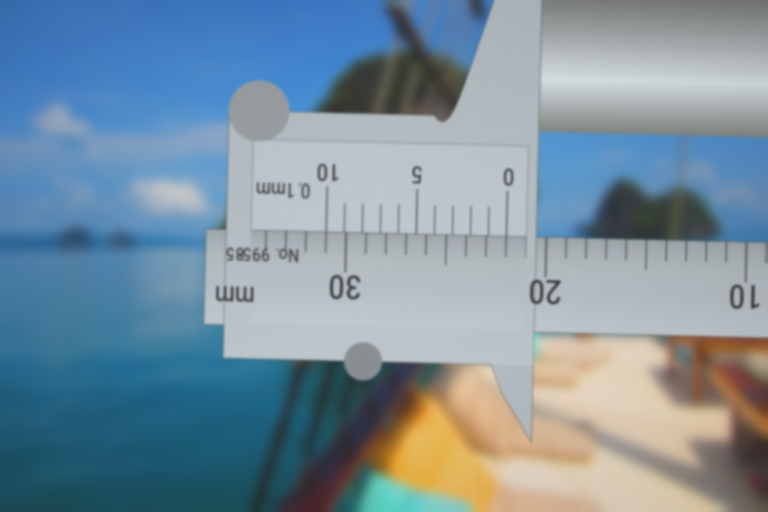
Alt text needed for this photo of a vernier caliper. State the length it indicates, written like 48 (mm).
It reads 22.0 (mm)
